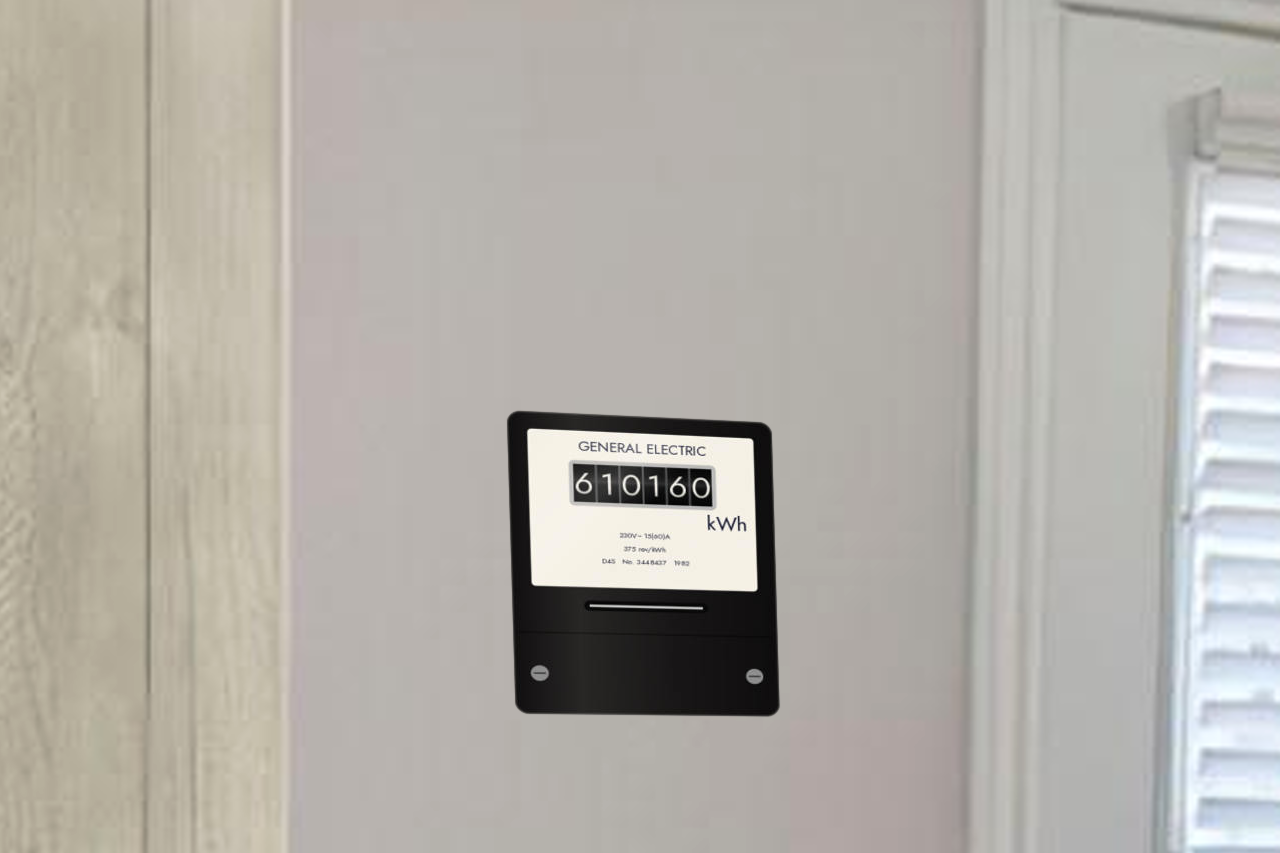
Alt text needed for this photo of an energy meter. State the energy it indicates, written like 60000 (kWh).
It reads 610160 (kWh)
